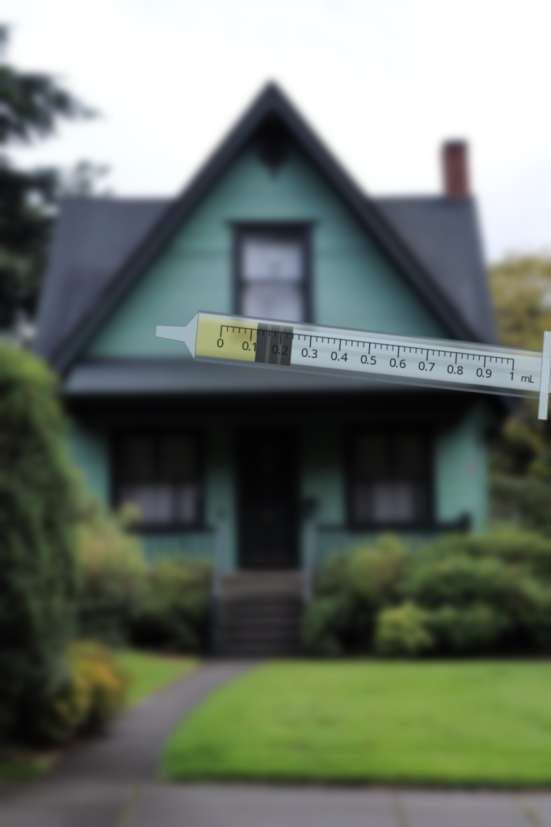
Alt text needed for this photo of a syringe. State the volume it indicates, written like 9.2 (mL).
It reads 0.12 (mL)
